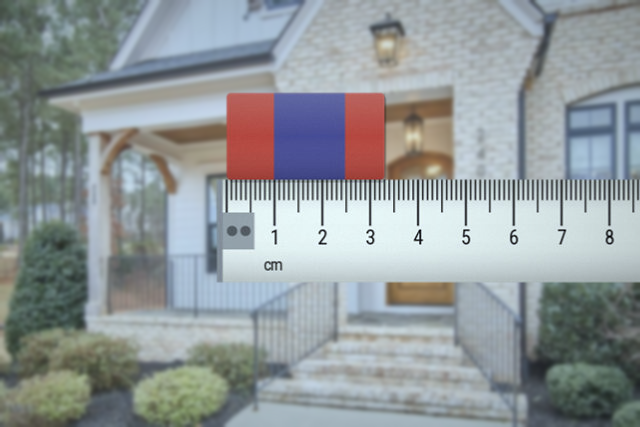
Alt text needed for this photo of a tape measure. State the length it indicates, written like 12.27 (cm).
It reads 3.3 (cm)
